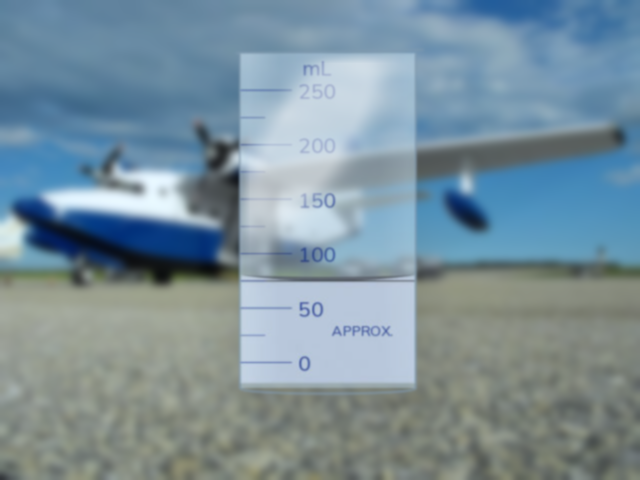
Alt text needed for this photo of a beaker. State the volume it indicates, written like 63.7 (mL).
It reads 75 (mL)
